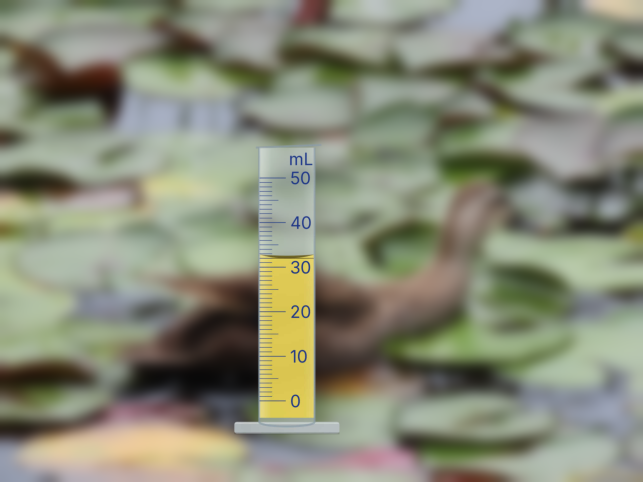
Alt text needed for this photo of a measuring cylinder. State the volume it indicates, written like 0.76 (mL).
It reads 32 (mL)
